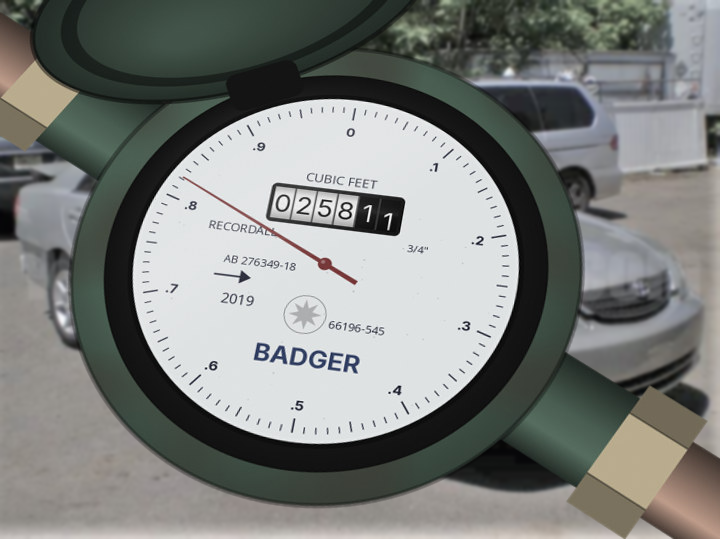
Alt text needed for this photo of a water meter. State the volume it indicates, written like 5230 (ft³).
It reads 25810.82 (ft³)
